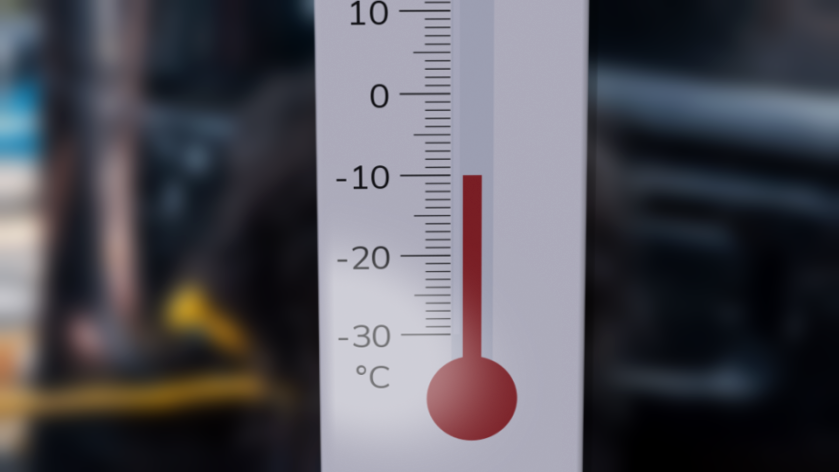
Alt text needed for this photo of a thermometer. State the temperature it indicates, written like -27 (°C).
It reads -10 (°C)
